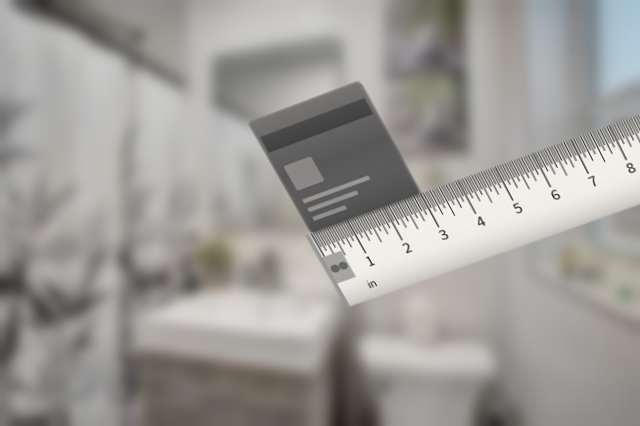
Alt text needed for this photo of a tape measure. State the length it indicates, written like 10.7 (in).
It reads 3 (in)
